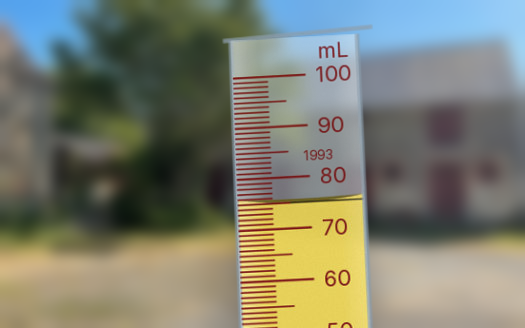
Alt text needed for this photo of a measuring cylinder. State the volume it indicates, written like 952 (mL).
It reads 75 (mL)
